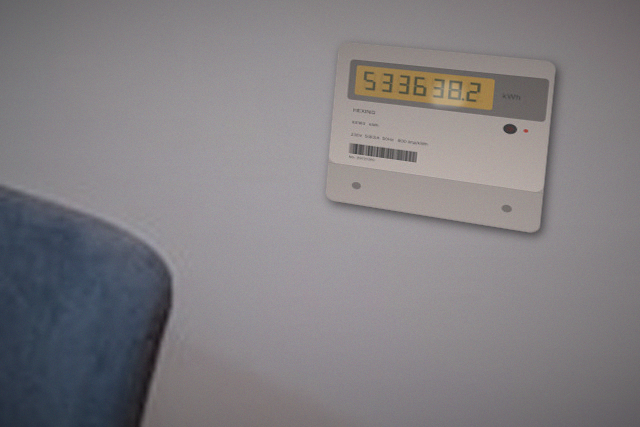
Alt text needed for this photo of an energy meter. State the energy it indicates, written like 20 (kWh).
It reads 533638.2 (kWh)
